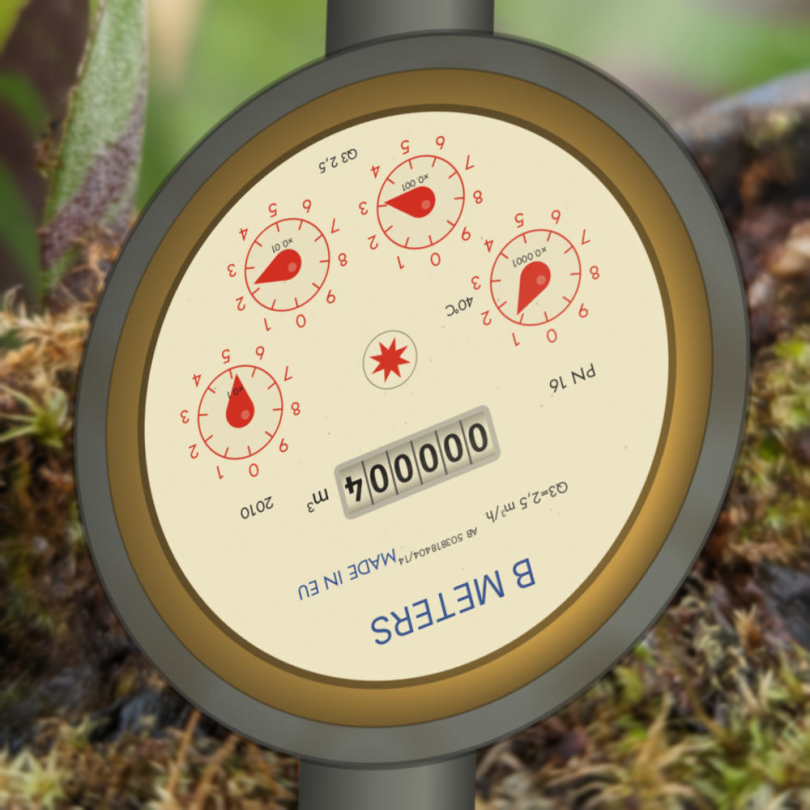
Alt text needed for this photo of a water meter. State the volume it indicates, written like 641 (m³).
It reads 4.5231 (m³)
